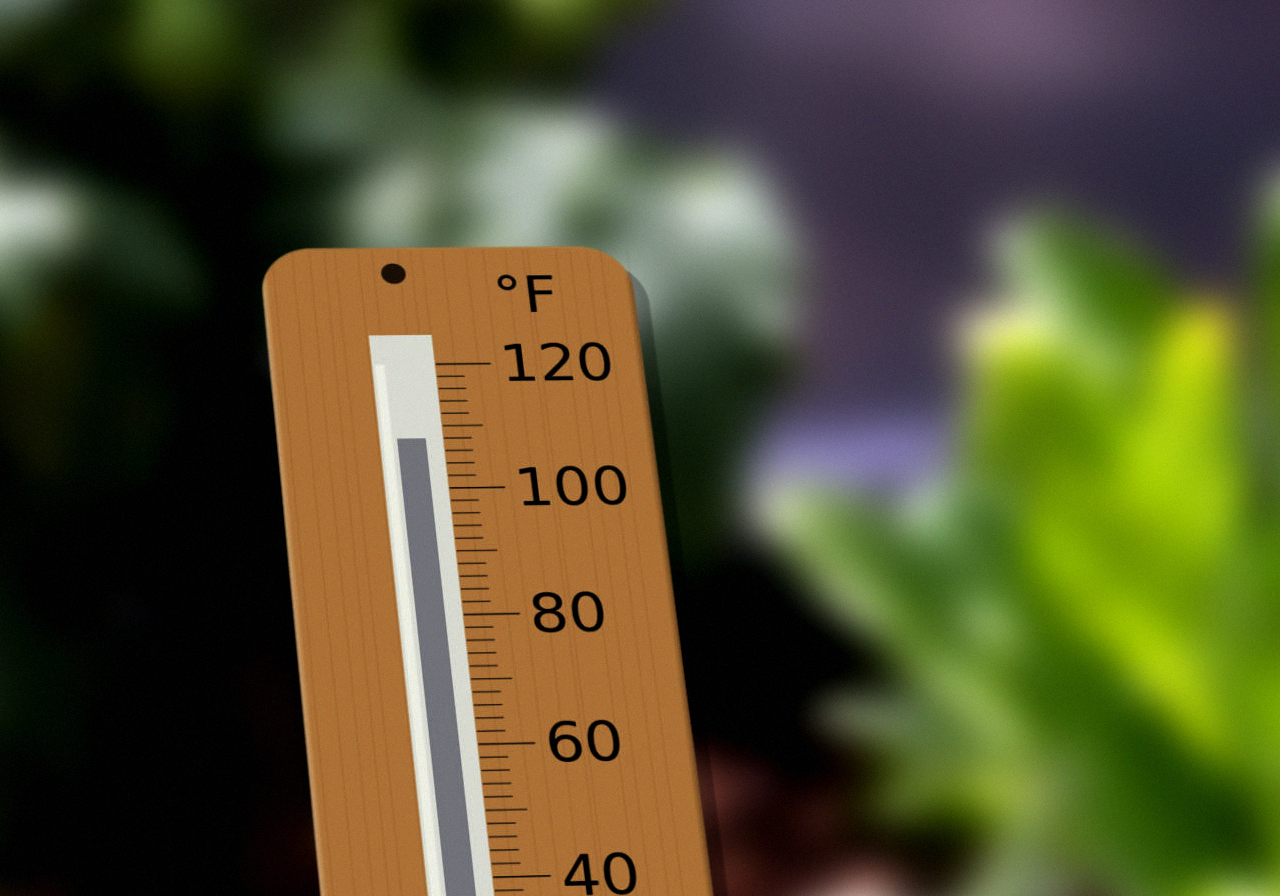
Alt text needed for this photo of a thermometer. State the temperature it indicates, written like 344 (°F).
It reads 108 (°F)
